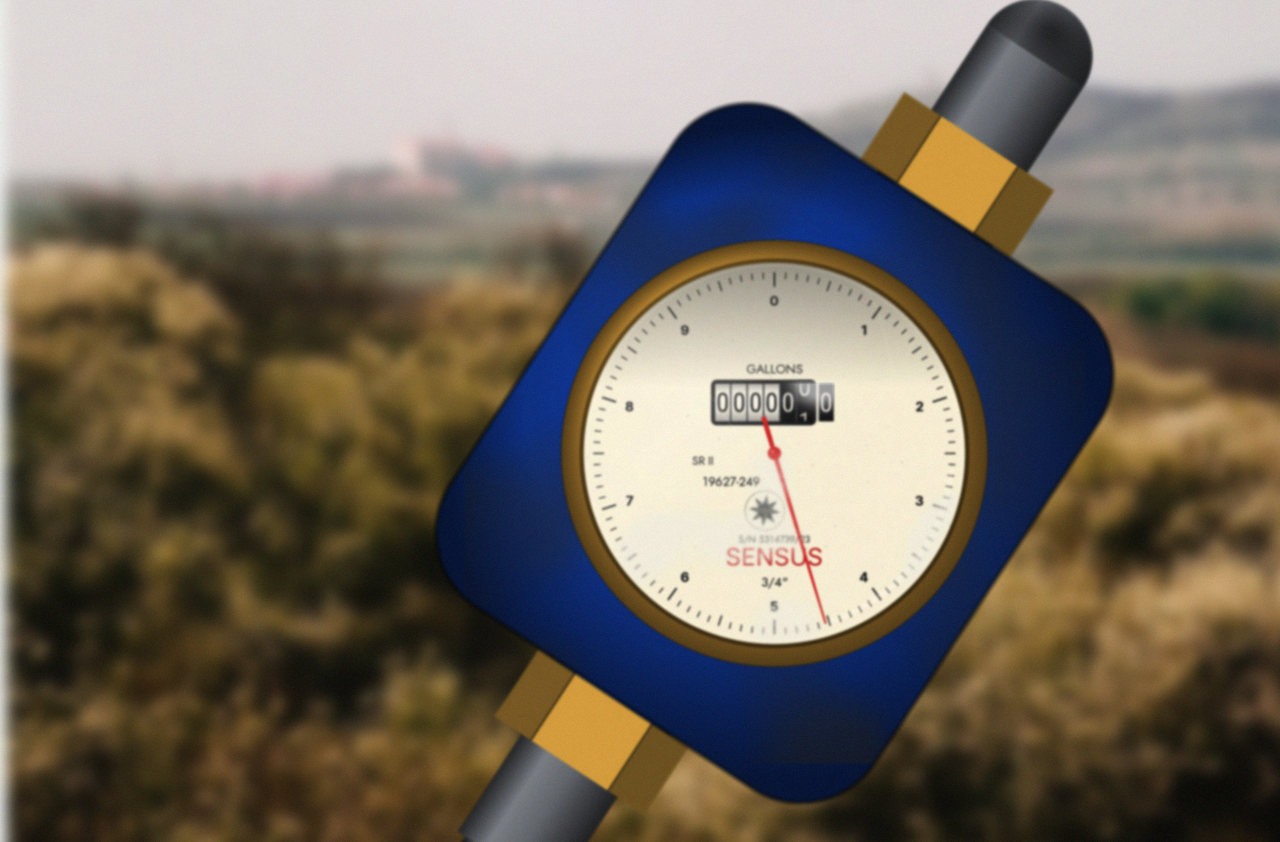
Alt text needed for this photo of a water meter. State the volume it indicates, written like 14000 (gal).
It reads 4.5 (gal)
